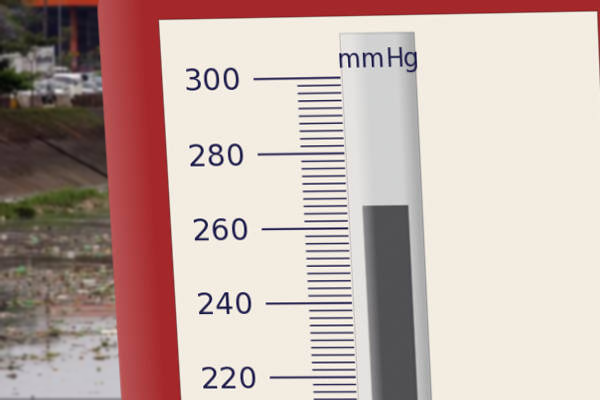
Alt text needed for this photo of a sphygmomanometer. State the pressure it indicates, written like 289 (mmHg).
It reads 266 (mmHg)
